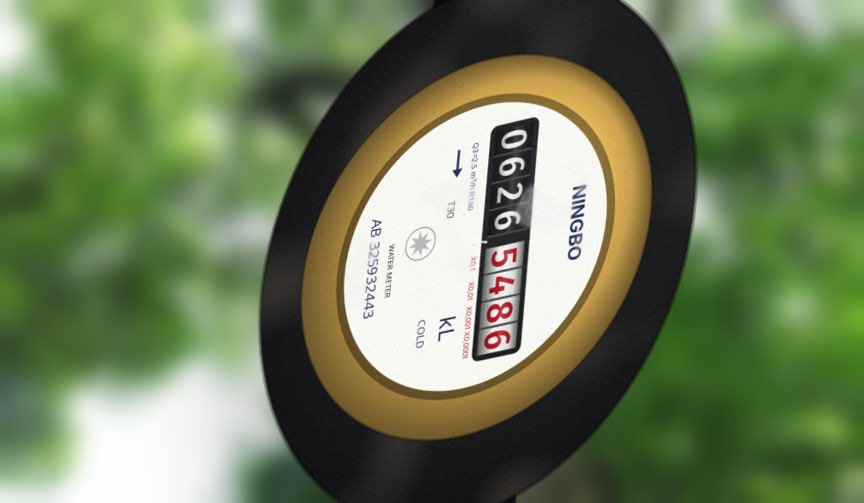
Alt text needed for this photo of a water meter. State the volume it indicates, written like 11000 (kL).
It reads 626.5486 (kL)
